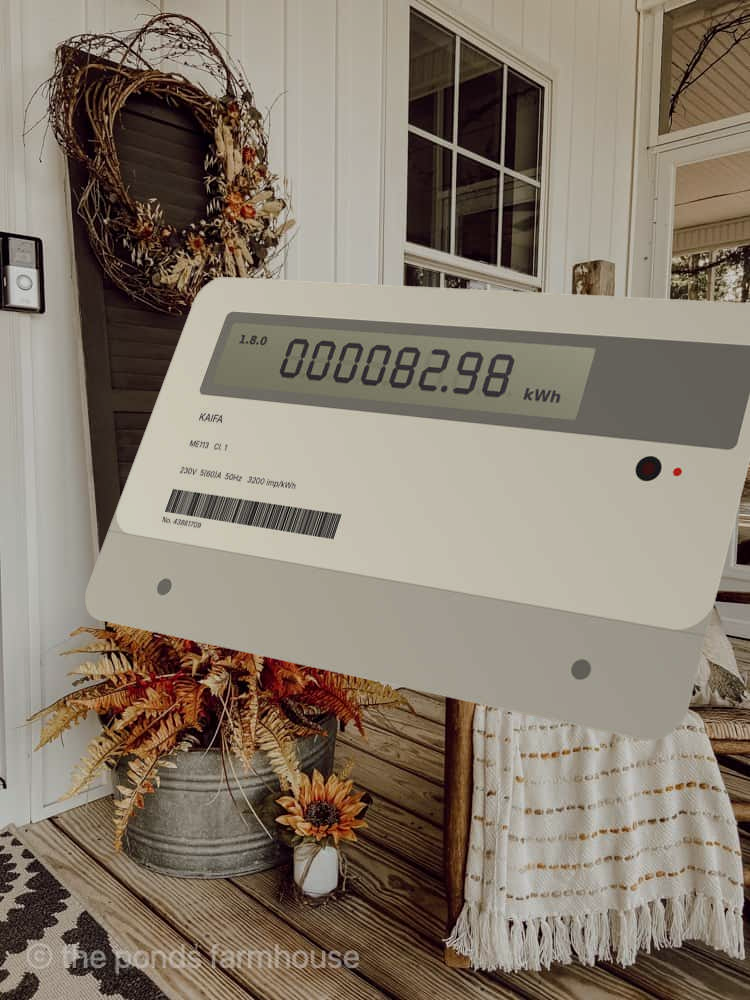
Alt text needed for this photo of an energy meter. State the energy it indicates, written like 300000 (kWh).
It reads 82.98 (kWh)
